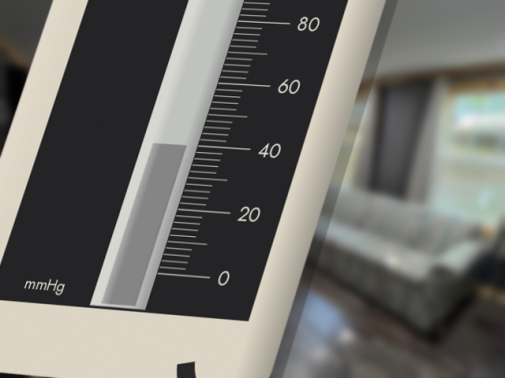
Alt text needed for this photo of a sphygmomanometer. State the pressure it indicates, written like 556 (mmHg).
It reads 40 (mmHg)
